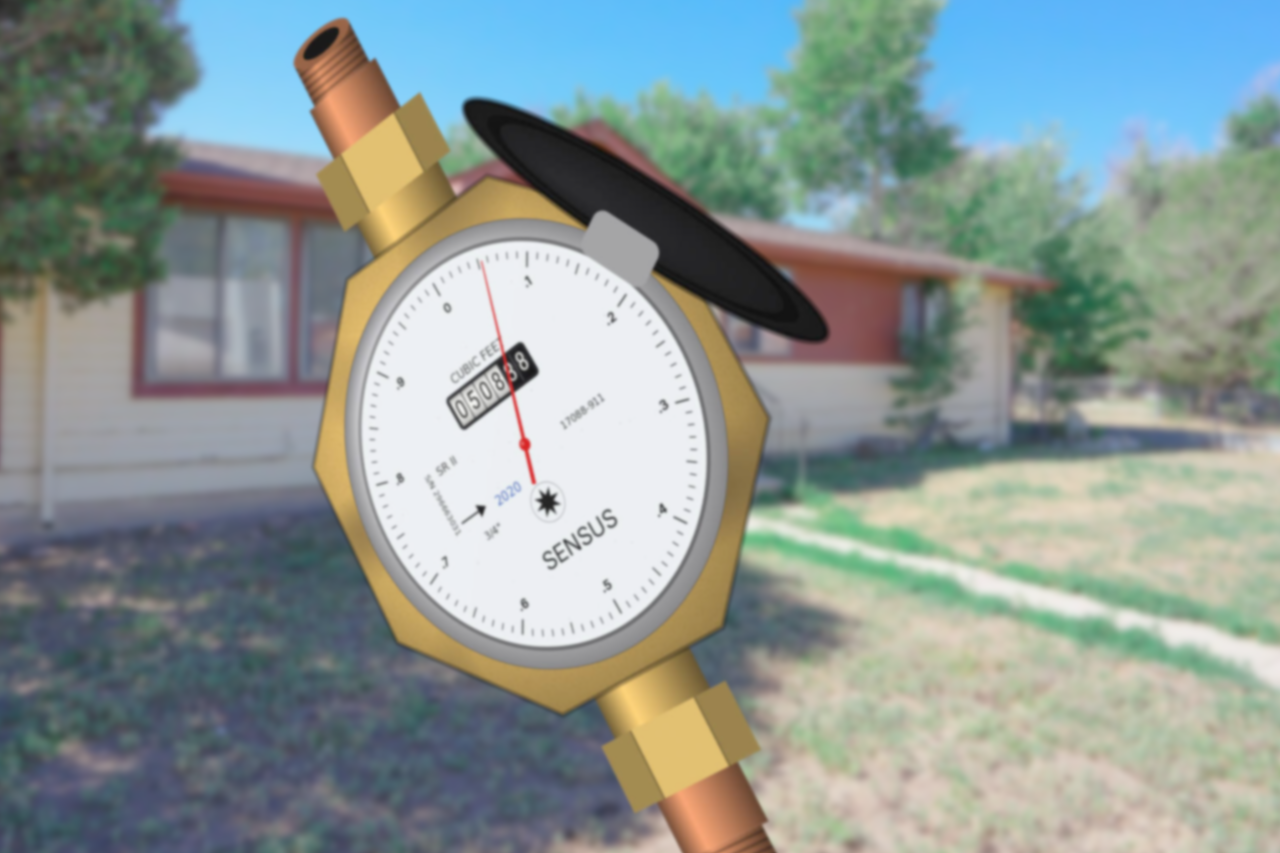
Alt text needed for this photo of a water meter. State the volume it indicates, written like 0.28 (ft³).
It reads 50888.05 (ft³)
